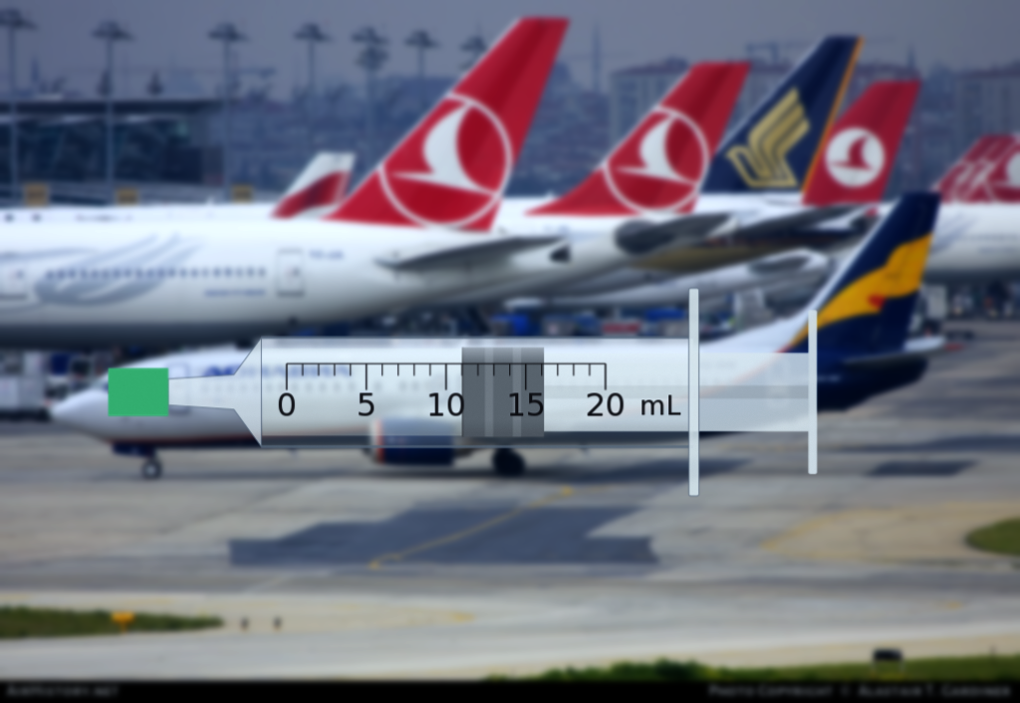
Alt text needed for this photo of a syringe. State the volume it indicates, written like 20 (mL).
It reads 11 (mL)
